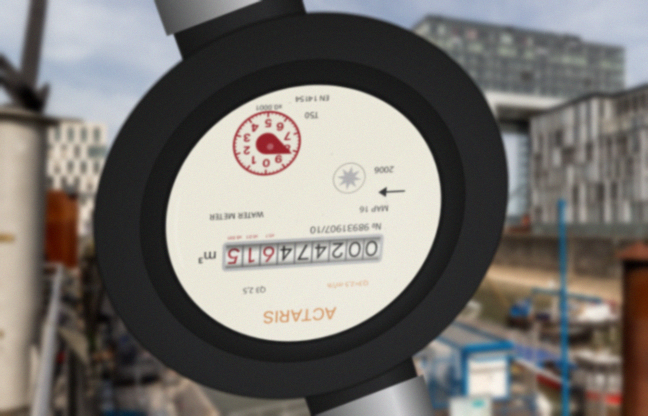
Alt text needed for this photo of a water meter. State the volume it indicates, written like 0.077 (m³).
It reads 2474.6158 (m³)
